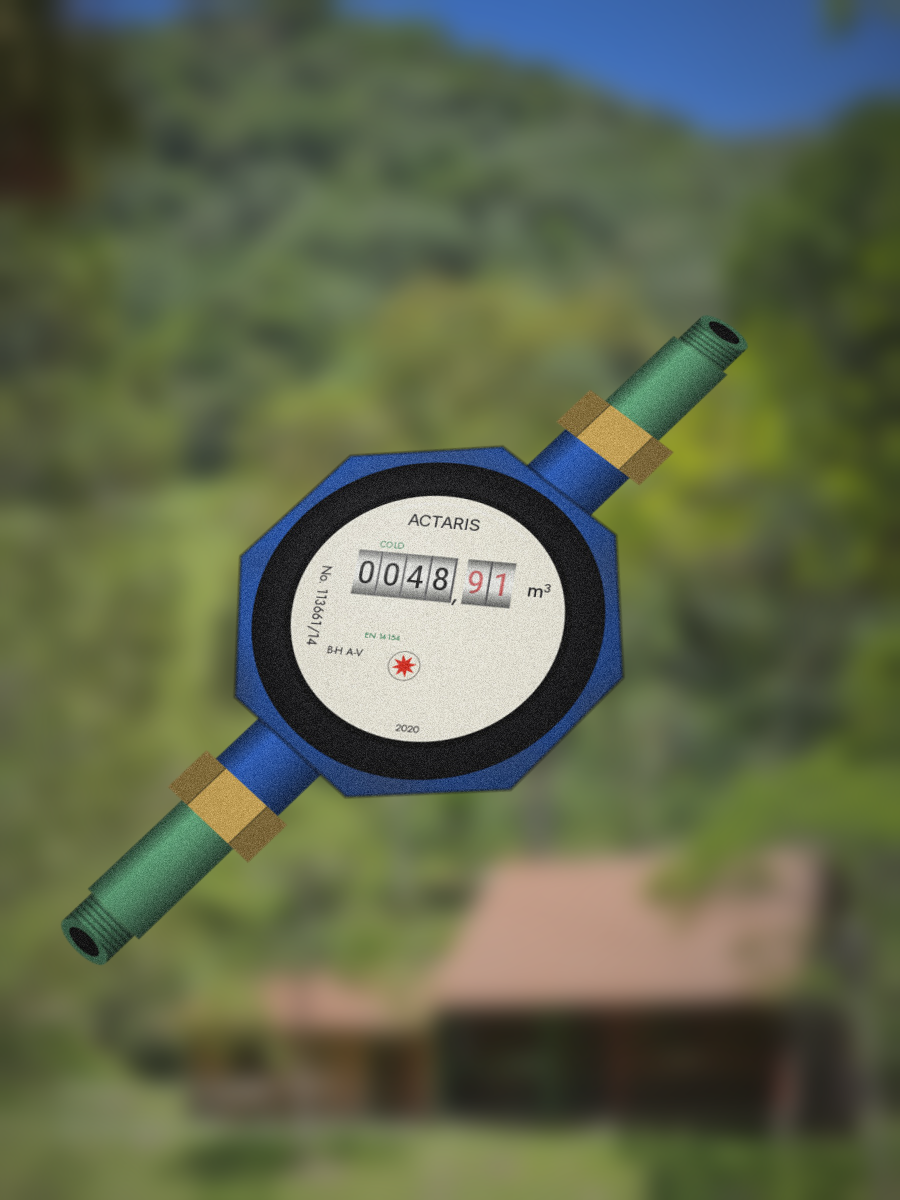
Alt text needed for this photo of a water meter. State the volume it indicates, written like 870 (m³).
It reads 48.91 (m³)
